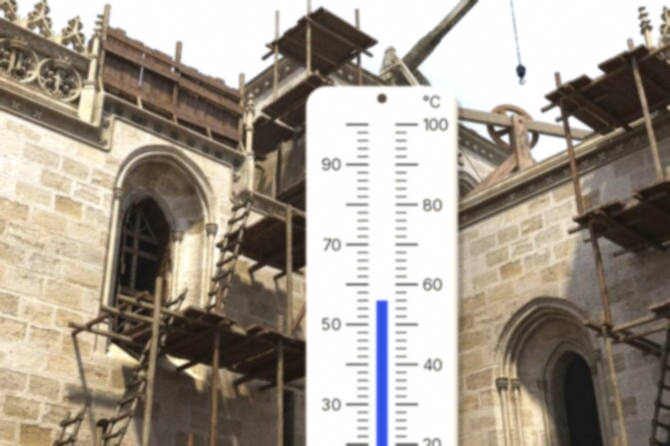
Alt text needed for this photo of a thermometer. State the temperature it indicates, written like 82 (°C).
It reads 56 (°C)
